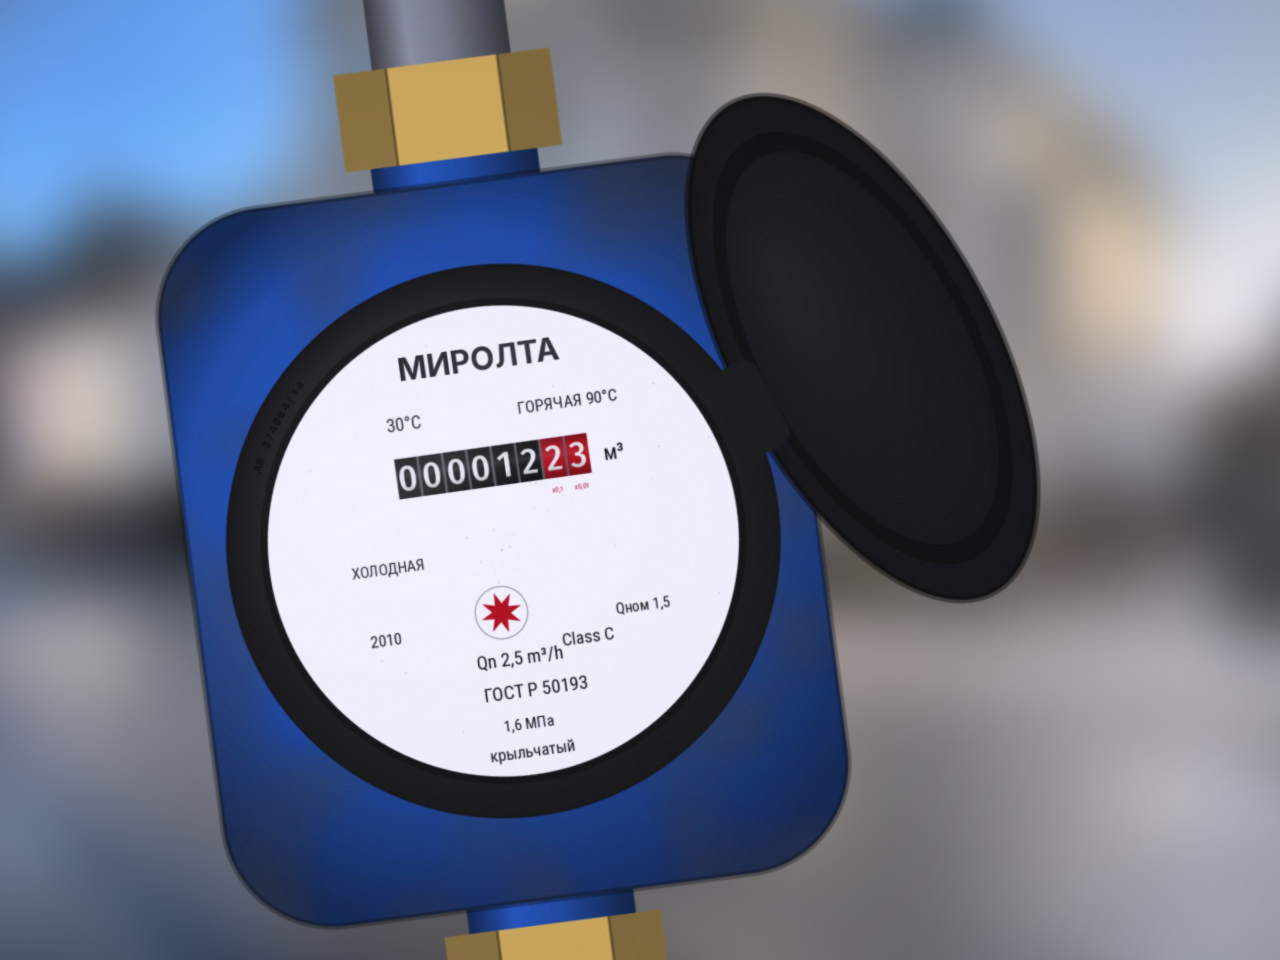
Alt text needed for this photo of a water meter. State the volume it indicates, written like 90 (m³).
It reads 12.23 (m³)
